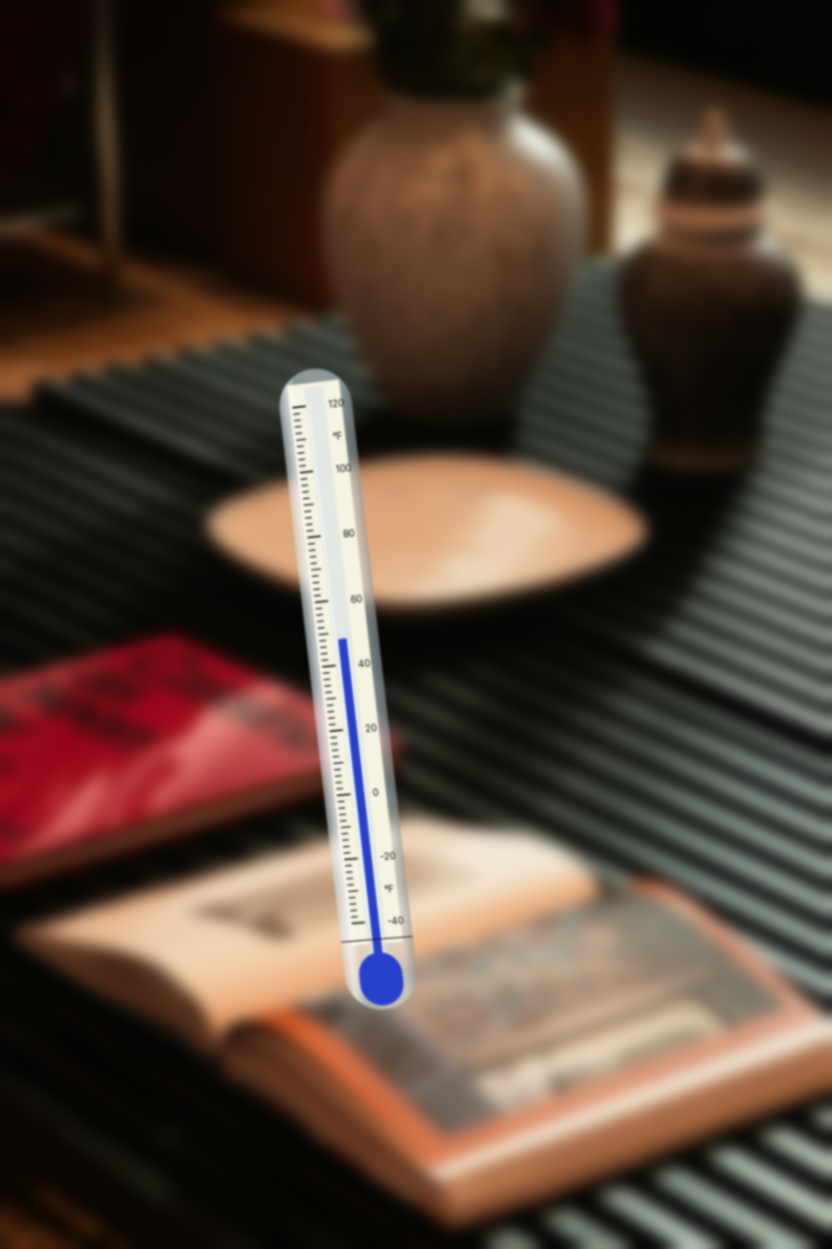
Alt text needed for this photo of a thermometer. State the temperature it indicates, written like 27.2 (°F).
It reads 48 (°F)
